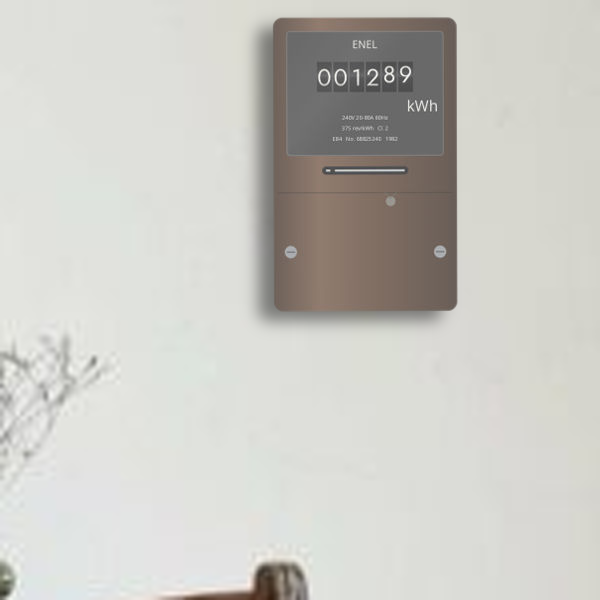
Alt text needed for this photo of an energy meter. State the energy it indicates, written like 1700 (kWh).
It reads 1289 (kWh)
